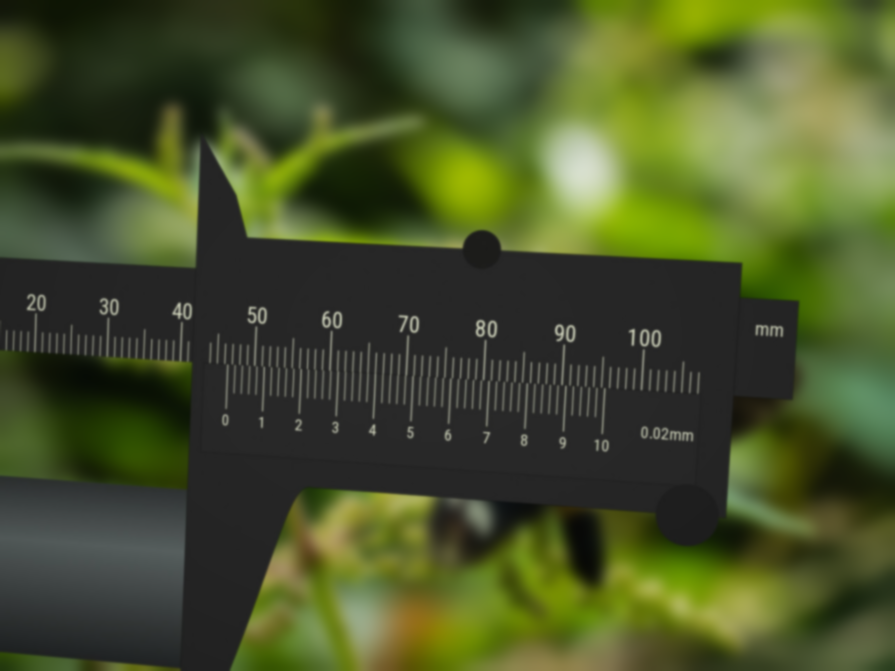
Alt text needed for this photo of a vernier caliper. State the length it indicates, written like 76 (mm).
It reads 46.4 (mm)
